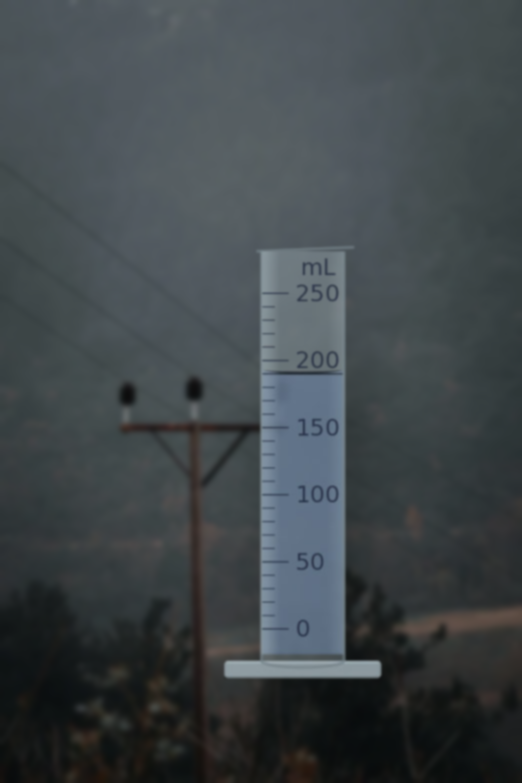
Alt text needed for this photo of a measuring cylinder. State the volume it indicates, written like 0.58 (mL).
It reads 190 (mL)
